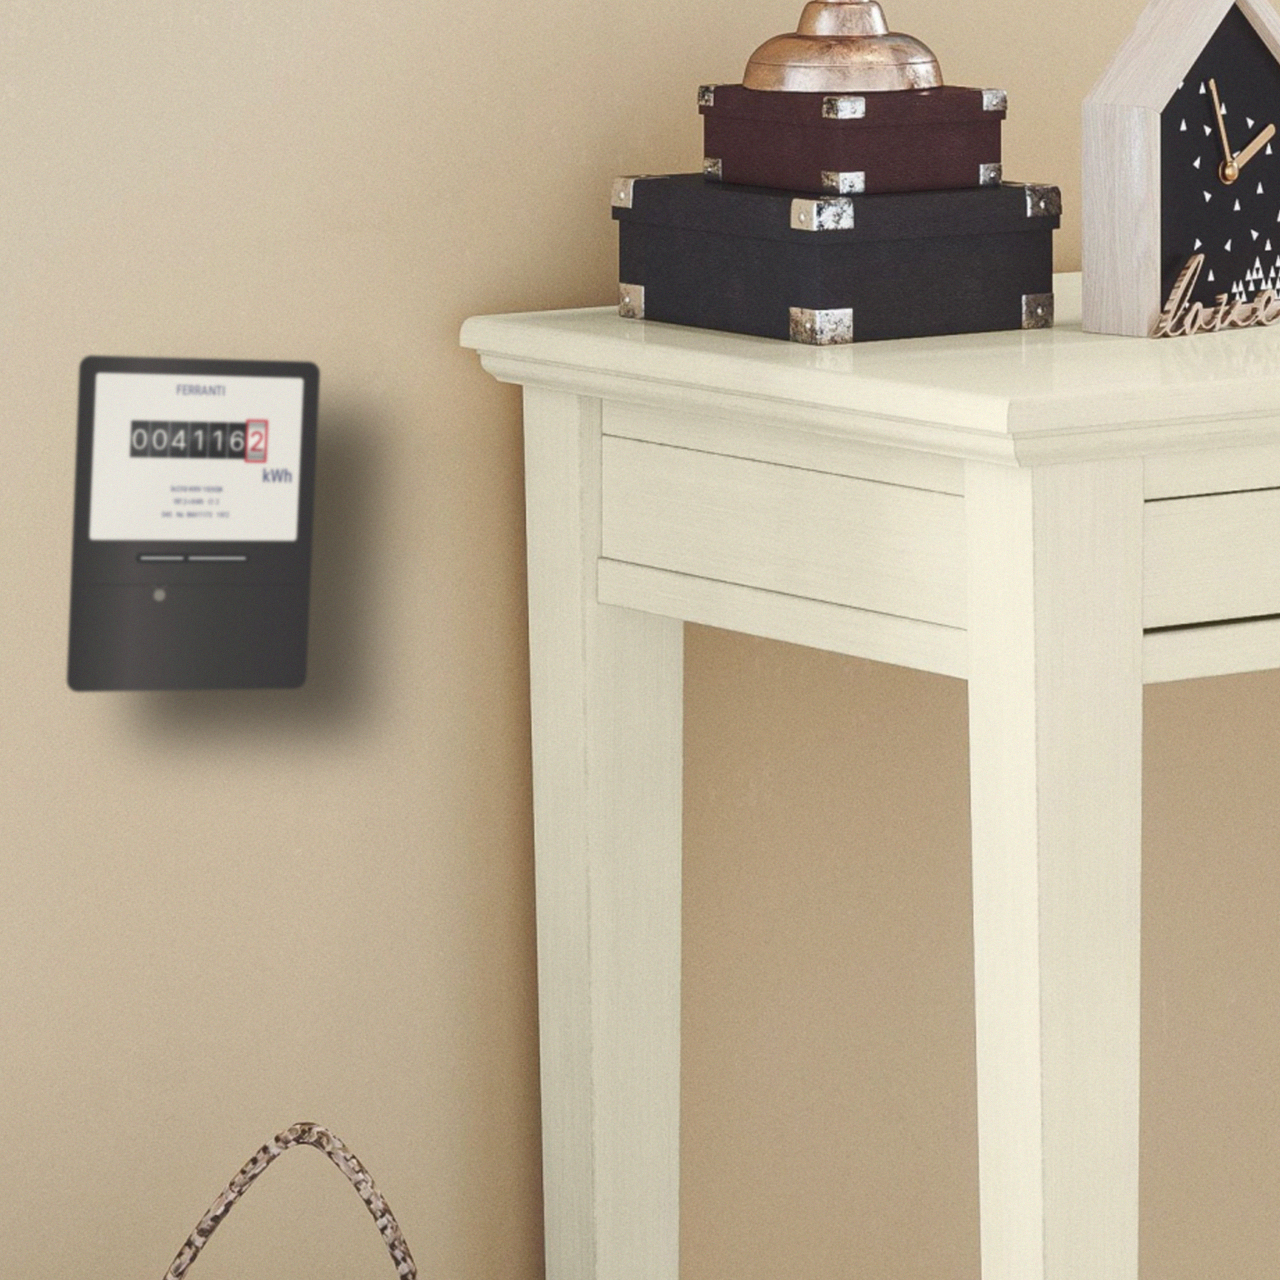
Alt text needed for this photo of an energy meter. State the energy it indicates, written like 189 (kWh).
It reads 4116.2 (kWh)
